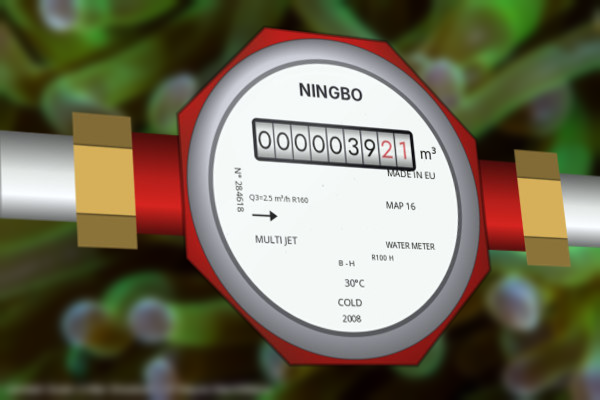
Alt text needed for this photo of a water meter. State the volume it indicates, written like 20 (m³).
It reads 39.21 (m³)
